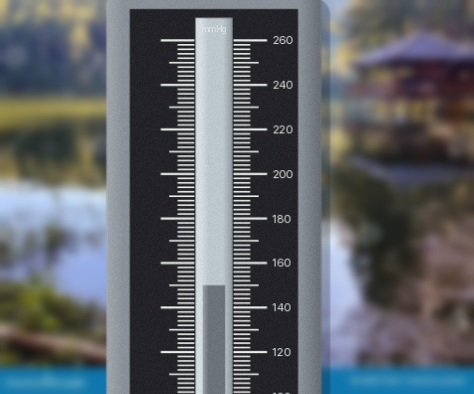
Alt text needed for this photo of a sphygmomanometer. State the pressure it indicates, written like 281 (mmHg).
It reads 150 (mmHg)
